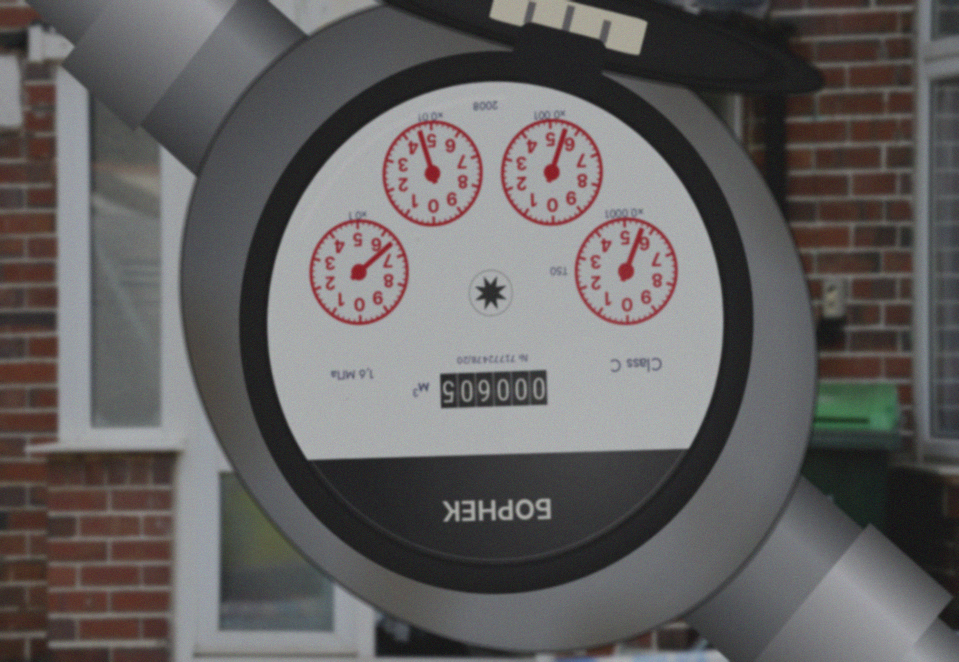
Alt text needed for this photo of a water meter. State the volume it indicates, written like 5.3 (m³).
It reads 605.6455 (m³)
